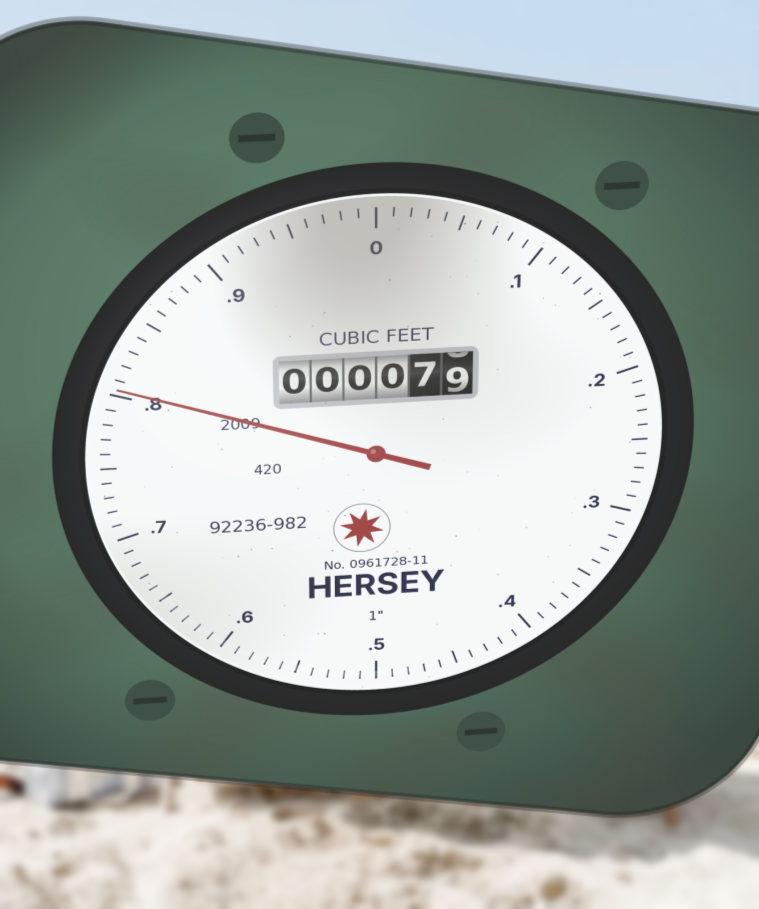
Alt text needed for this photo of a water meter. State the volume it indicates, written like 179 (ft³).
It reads 78.80 (ft³)
